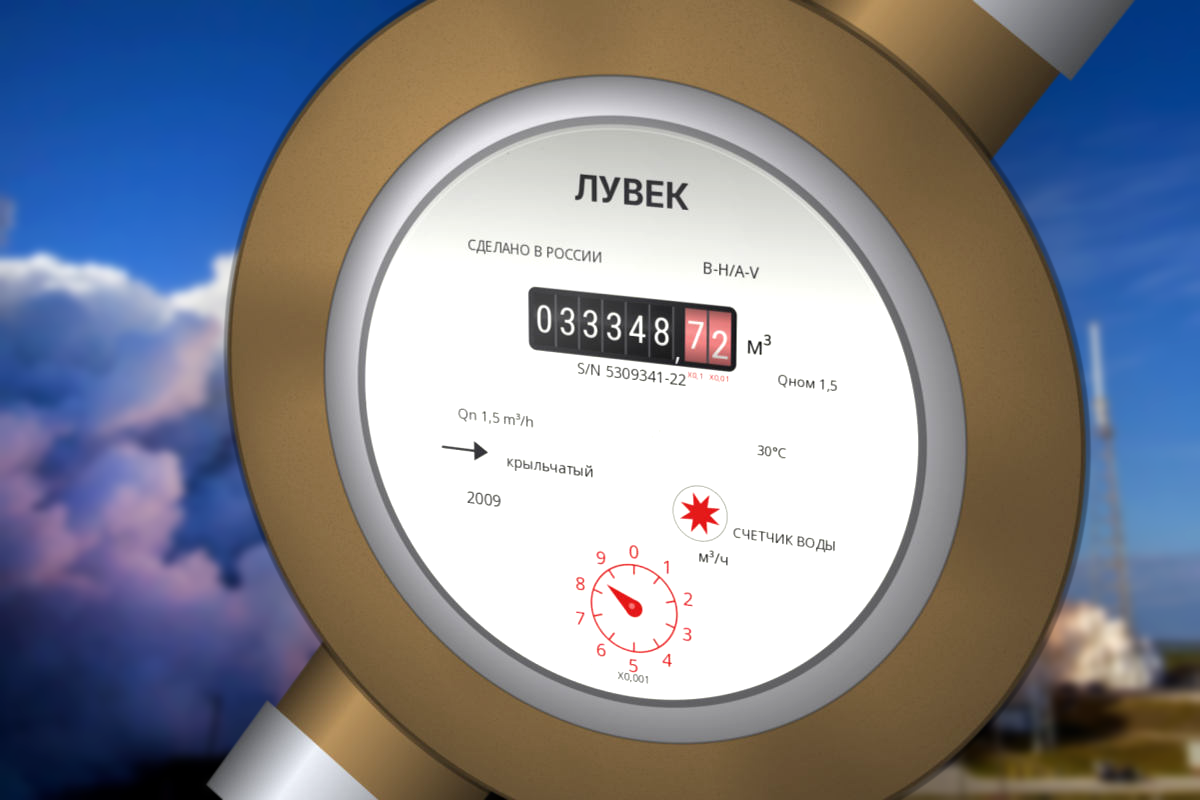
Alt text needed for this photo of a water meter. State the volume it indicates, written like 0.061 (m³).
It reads 33348.718 (m³)
